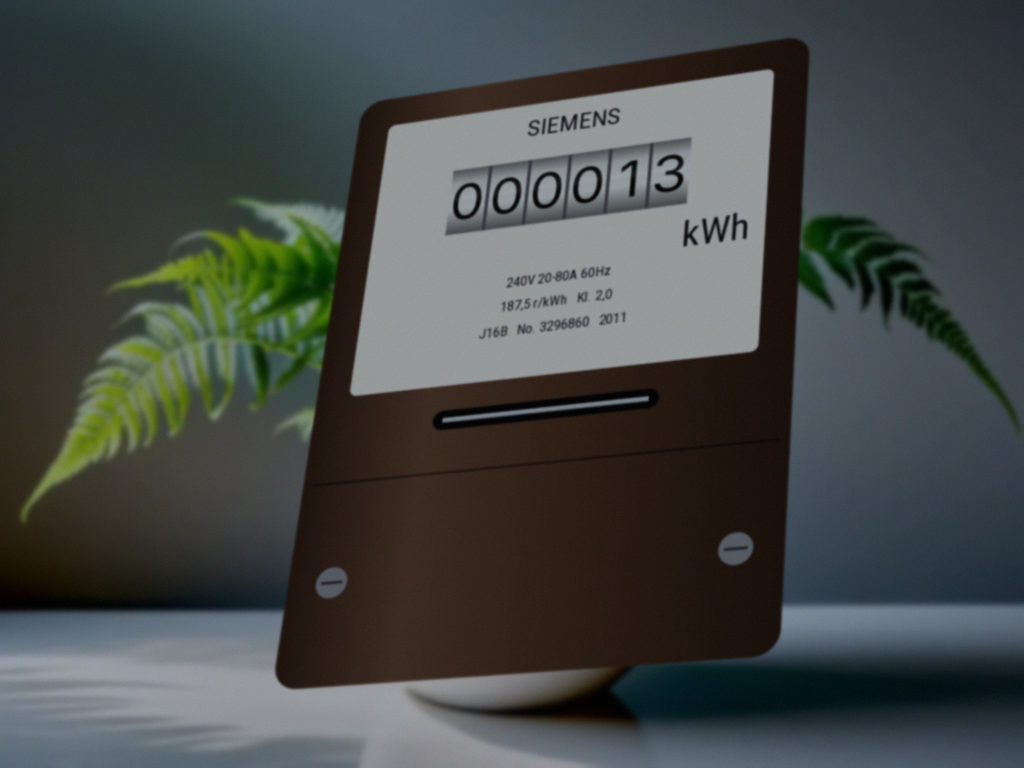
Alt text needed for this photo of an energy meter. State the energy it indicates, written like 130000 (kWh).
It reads 13 (kWh)
